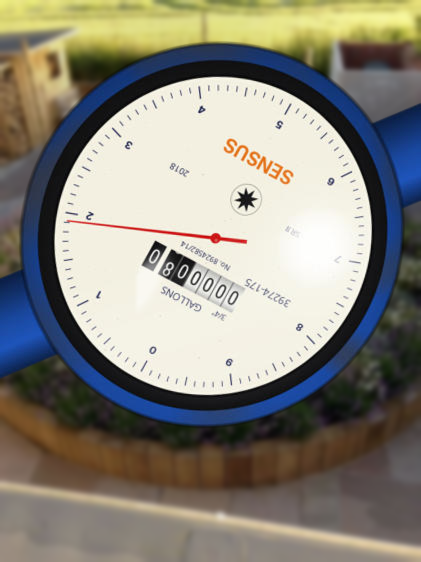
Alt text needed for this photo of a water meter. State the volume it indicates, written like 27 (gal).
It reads 81.9 (gal)
